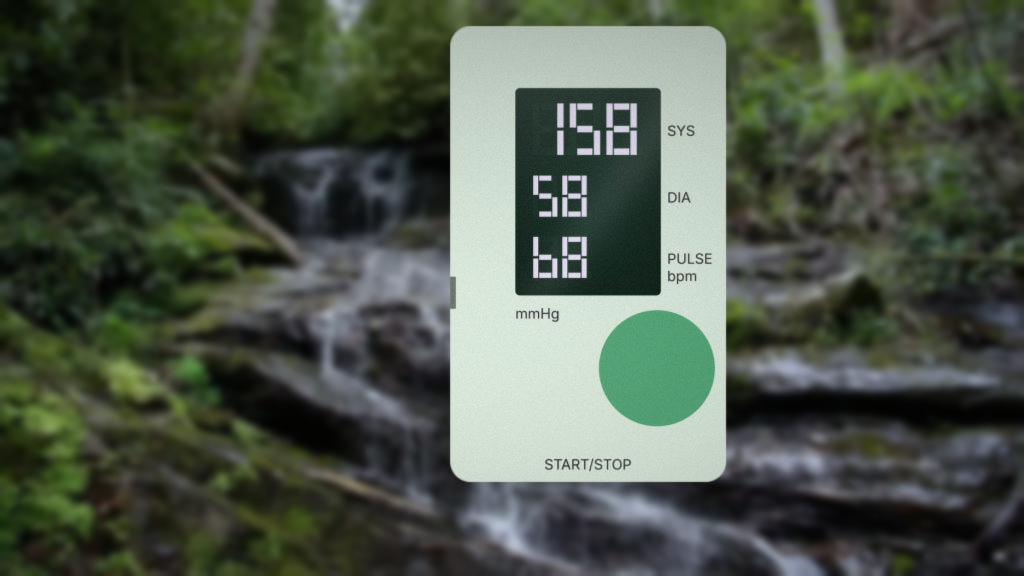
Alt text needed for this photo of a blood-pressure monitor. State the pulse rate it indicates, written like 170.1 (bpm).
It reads 68 (bpm)
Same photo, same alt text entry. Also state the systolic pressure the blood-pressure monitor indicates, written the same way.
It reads 158 (mmHg)
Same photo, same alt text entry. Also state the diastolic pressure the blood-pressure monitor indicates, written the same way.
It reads 58 (mmHg)
